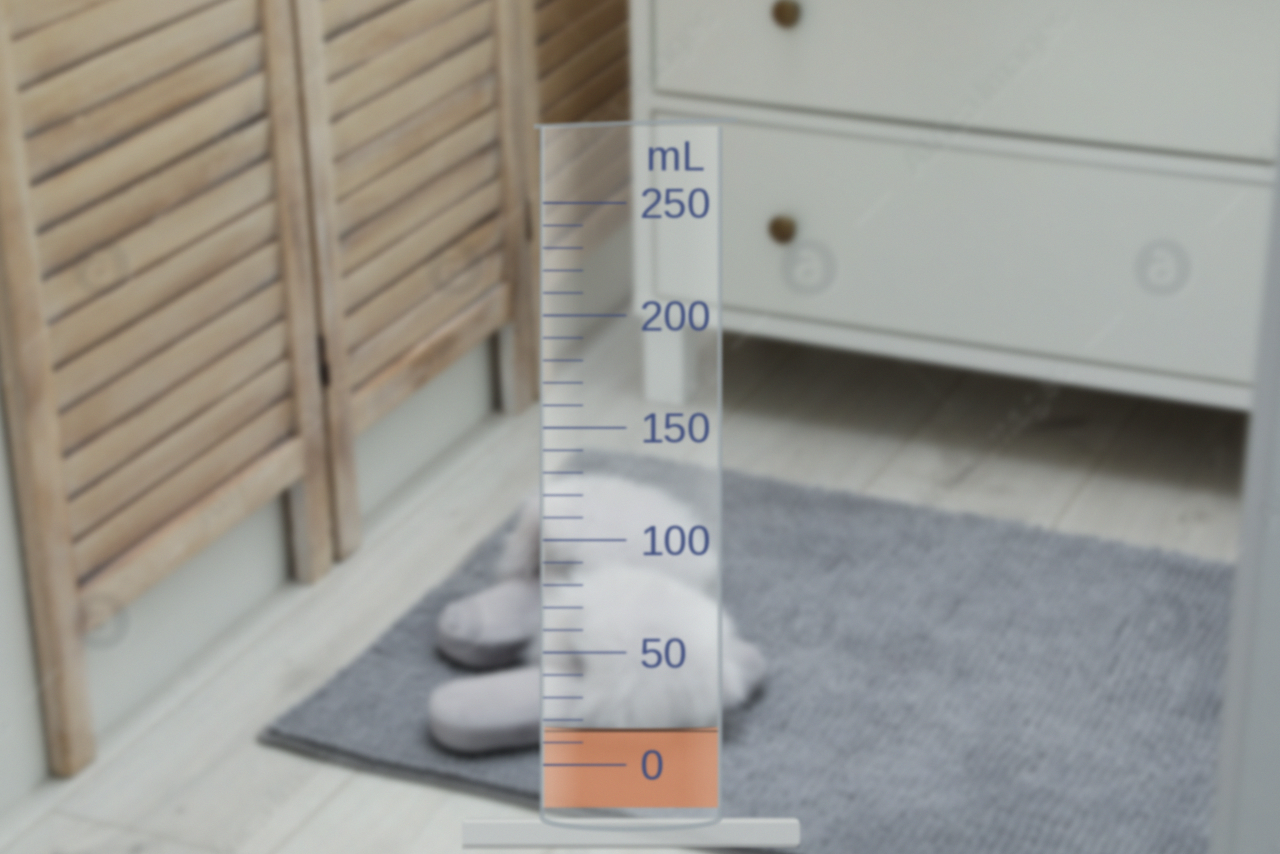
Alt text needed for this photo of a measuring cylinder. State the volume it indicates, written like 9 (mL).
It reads 15 (mL)
